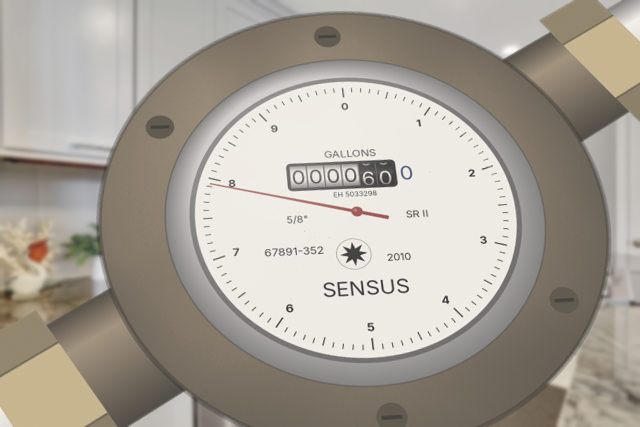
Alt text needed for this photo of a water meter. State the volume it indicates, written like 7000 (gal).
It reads 597.9 (gal)
